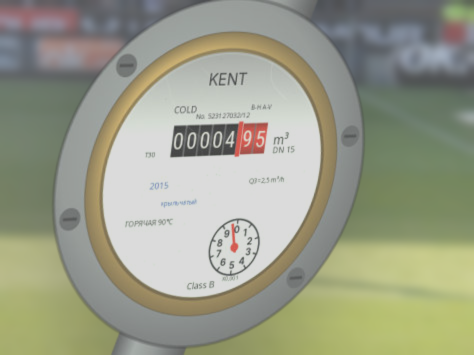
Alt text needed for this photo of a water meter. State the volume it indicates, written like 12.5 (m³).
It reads 4.949 (m³)
